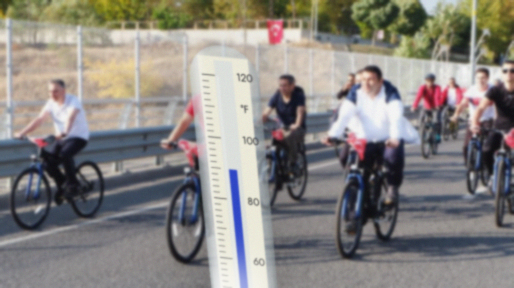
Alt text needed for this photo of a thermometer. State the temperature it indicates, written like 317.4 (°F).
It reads 90 (°F)
